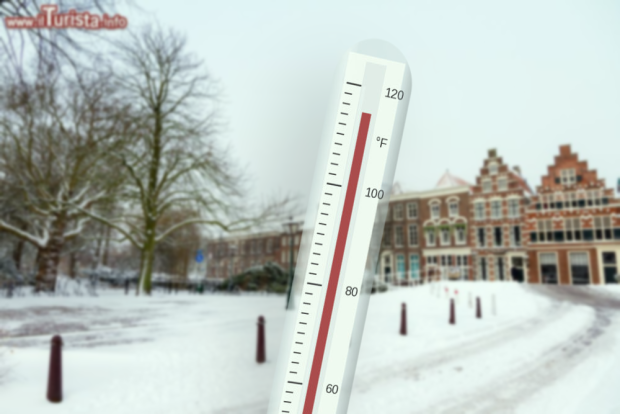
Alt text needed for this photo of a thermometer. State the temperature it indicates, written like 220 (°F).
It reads 115 (°F)
